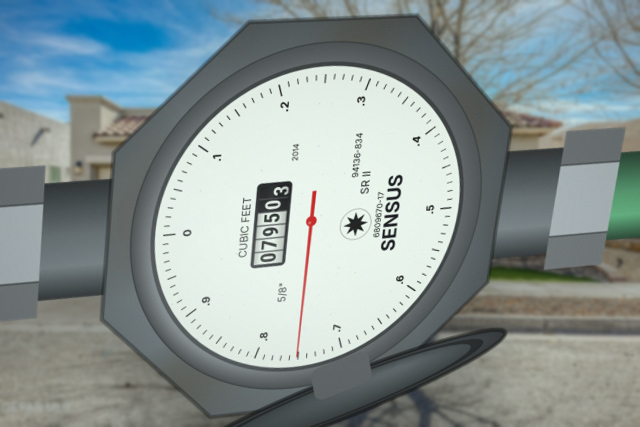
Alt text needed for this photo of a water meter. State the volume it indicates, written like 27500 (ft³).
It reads 79502.75 (ft³)
